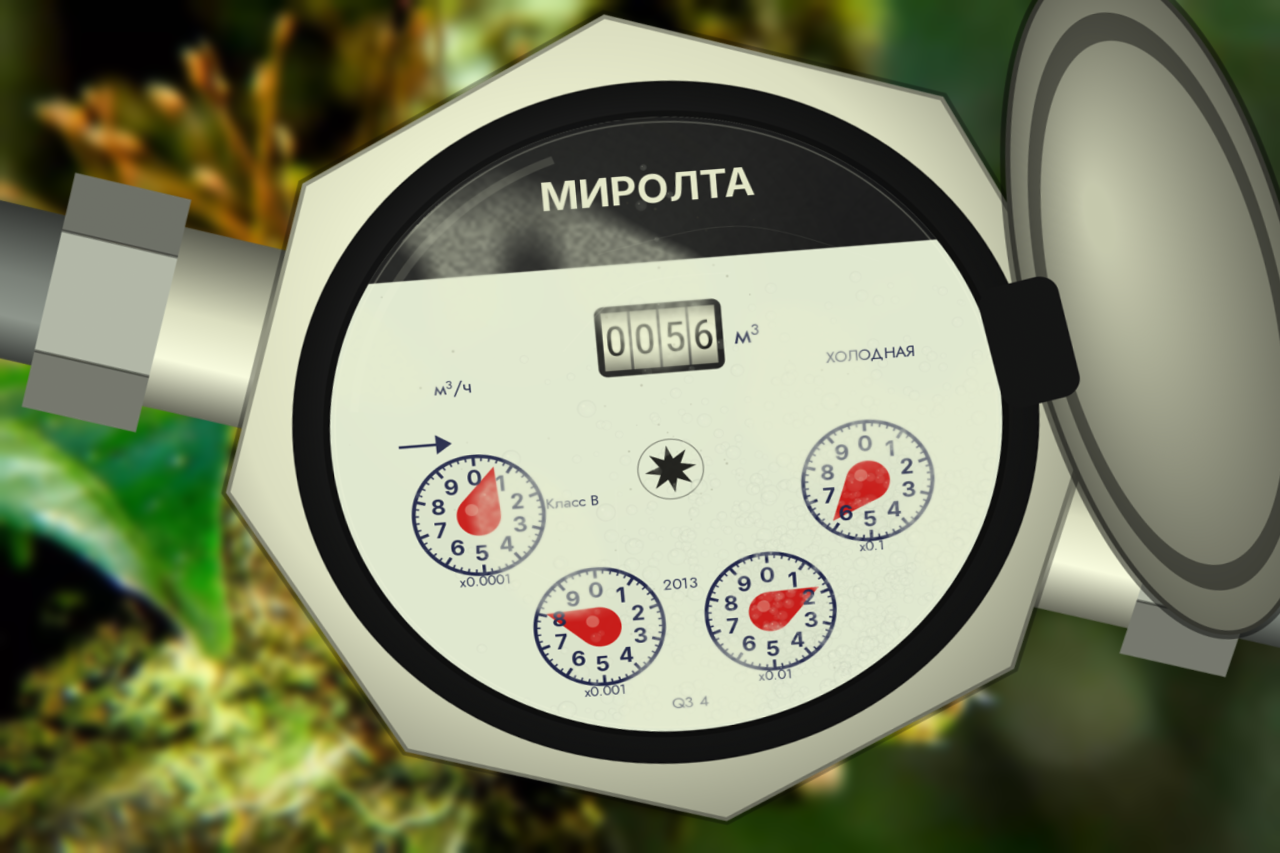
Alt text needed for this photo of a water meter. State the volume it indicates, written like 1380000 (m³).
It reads 56.6180 (m³)
